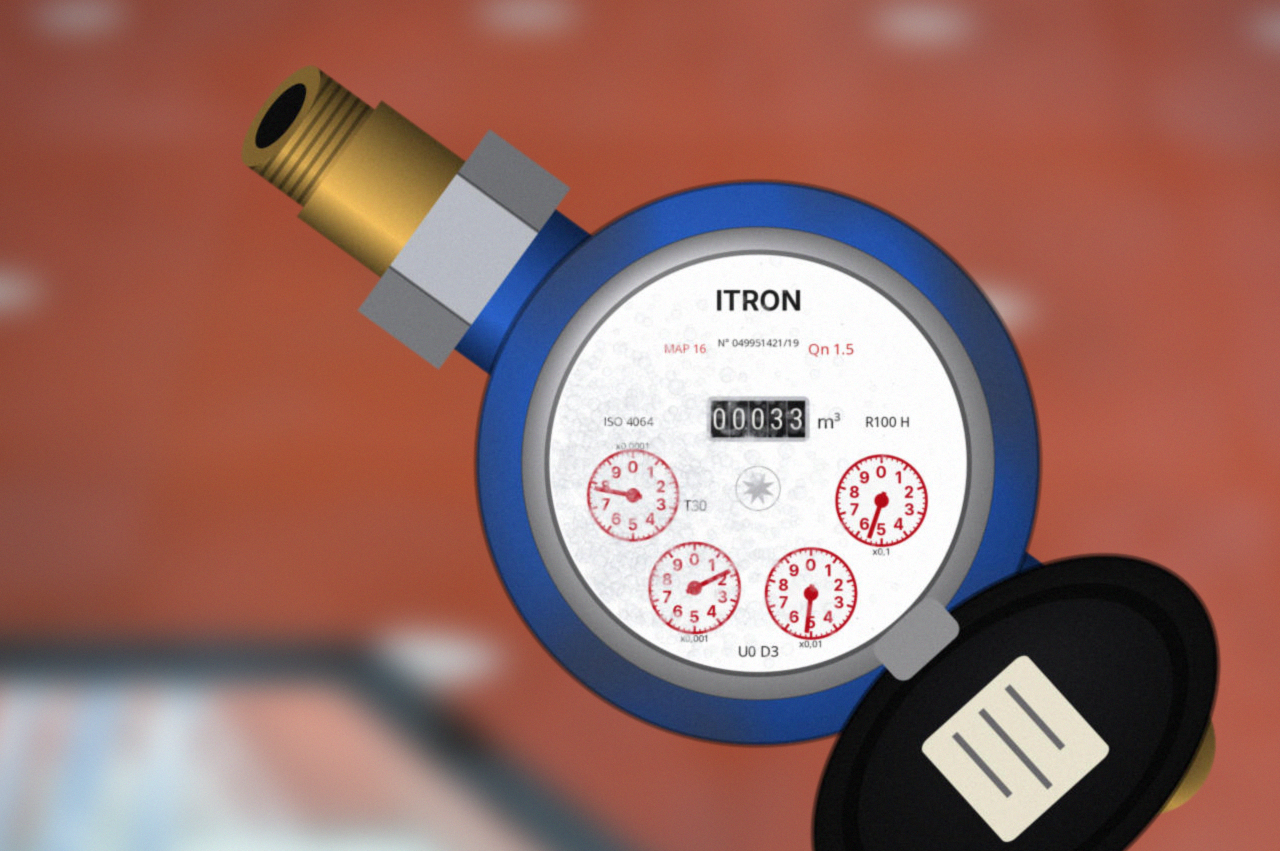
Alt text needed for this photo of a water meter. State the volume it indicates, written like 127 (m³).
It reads 33.5517 (m³)
